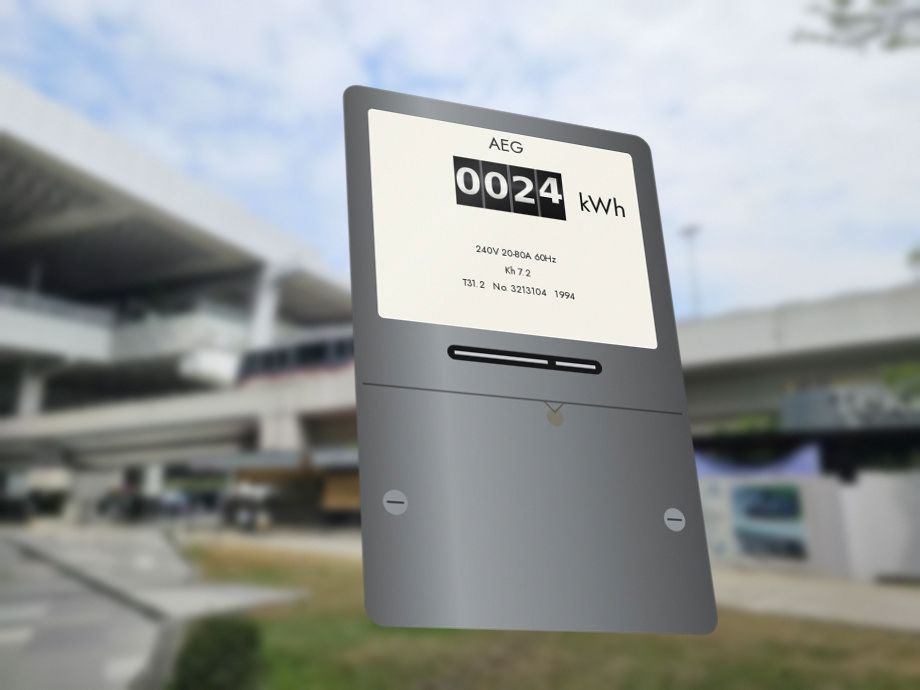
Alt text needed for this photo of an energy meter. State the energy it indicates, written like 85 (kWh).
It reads 24 (kWh)
